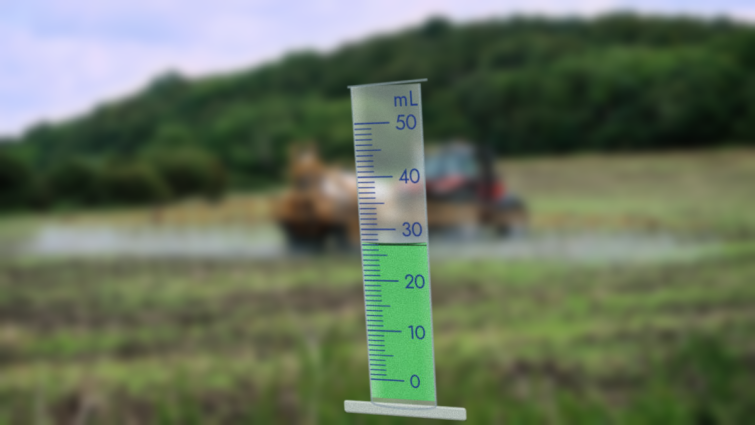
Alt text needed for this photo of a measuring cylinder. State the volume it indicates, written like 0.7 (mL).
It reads 27 (mL)
